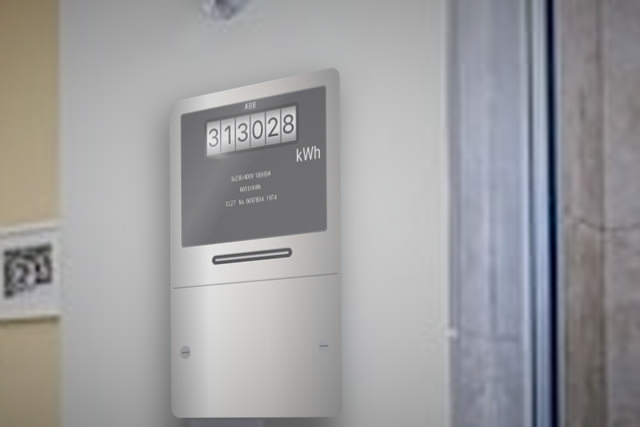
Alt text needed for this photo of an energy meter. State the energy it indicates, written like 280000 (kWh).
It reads 313028 (kWh)
